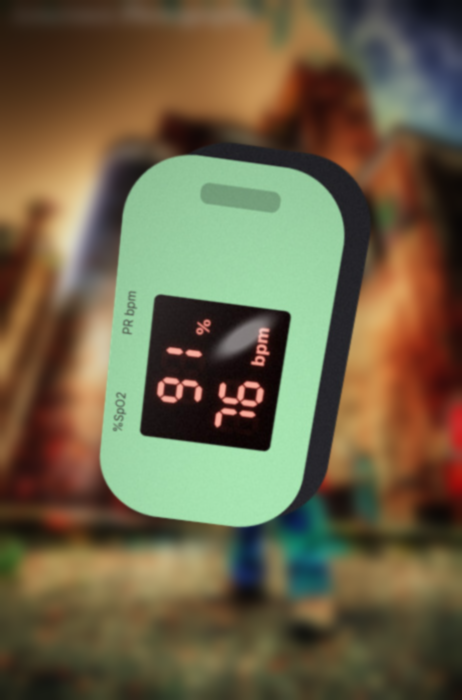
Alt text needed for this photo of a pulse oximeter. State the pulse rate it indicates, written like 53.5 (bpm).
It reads 76 (bpm)
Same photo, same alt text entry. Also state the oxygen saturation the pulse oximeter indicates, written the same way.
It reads 91 (%)
